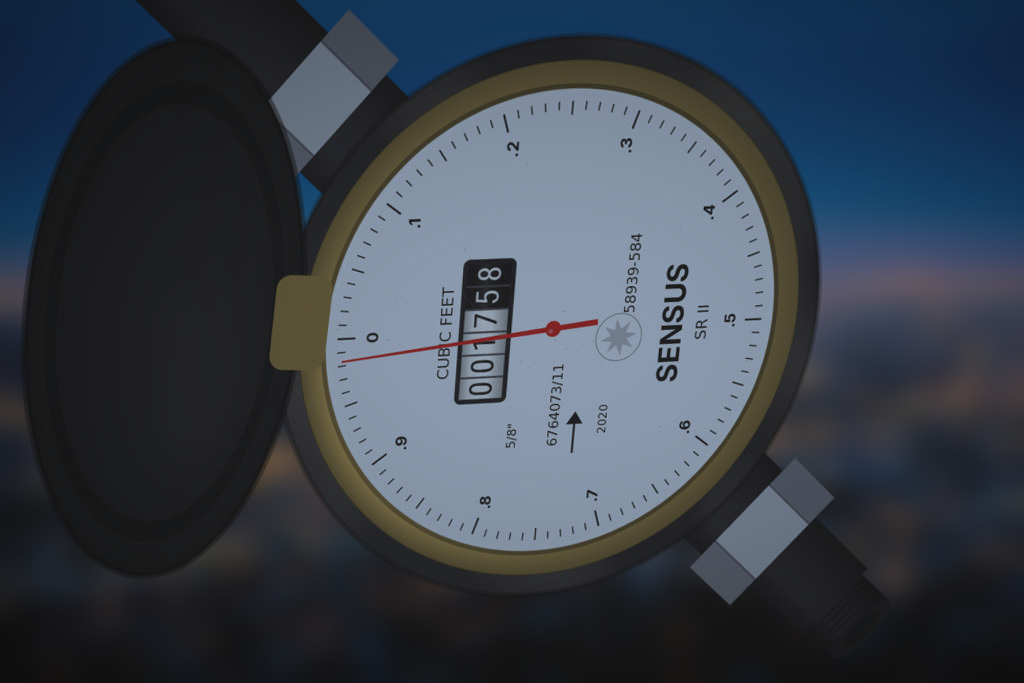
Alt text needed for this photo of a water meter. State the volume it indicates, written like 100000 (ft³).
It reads 1757.98 (ft³)
